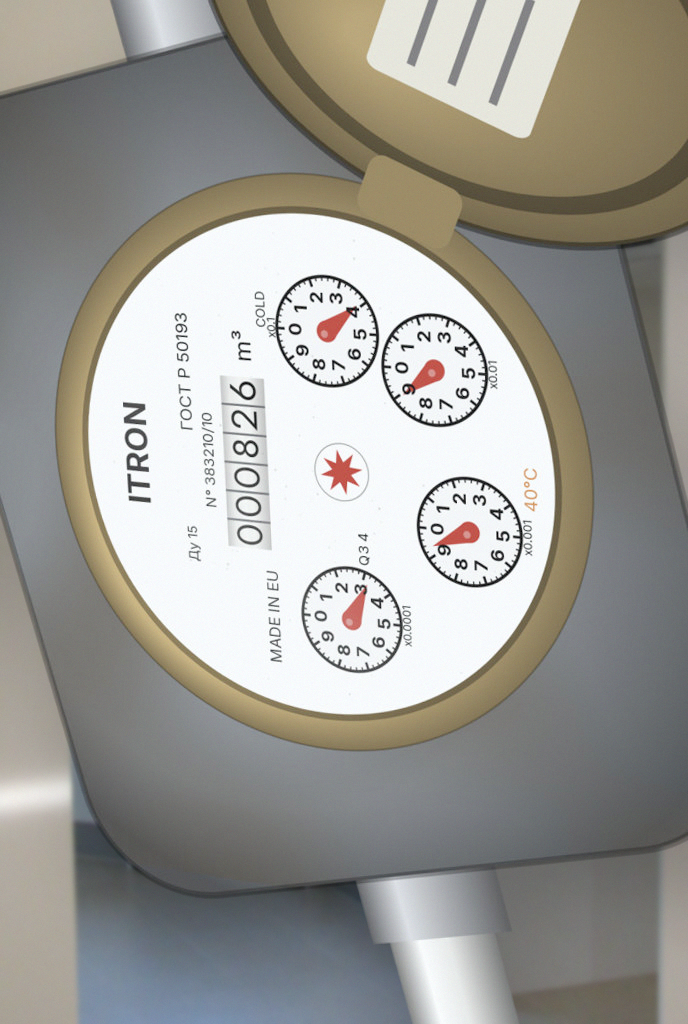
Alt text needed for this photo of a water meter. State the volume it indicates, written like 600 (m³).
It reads 826.3893 (m³)
